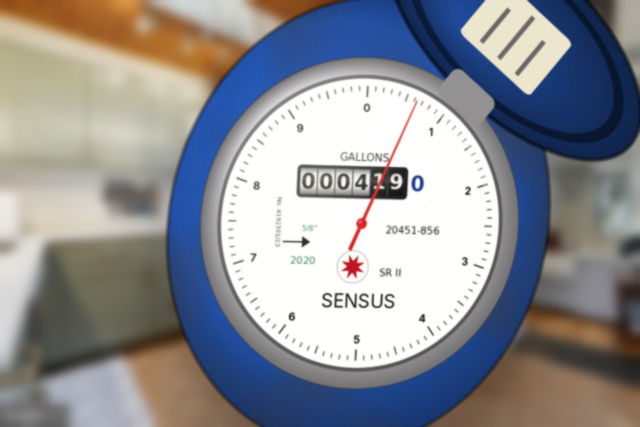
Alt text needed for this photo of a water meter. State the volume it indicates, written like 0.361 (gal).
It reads 4190.6 (gal)
